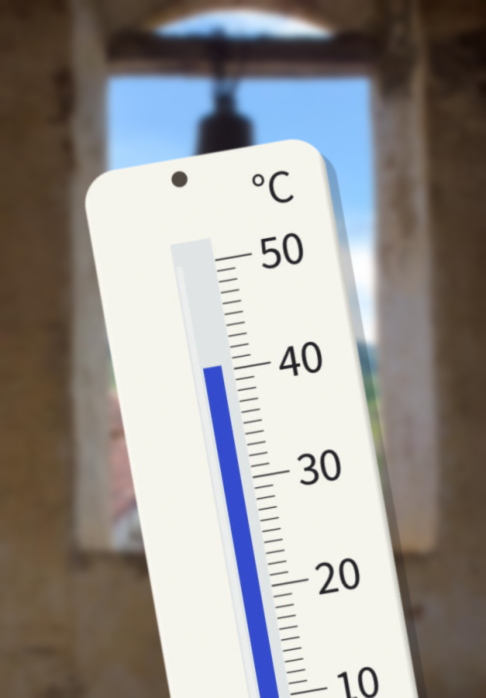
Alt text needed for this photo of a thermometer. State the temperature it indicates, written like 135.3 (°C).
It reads 40.5 (°C)
